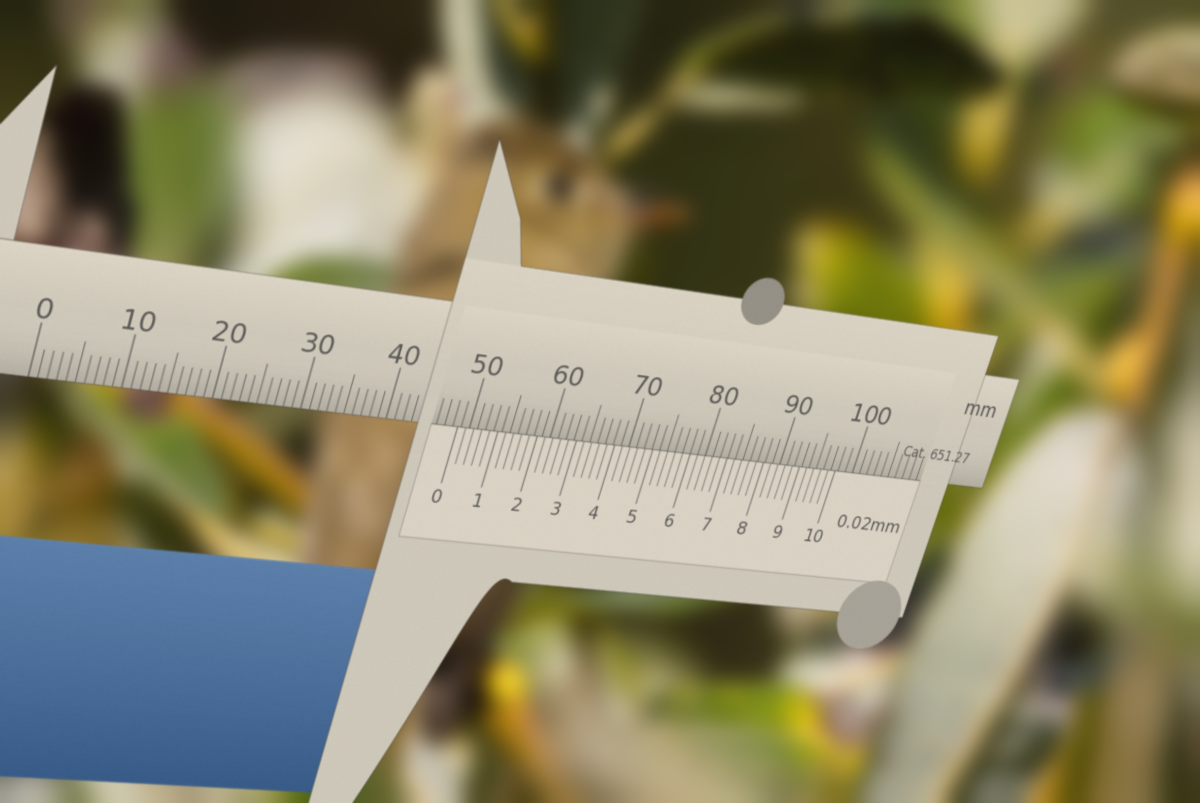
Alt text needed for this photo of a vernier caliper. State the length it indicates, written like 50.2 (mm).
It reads 48.6 (mm)
